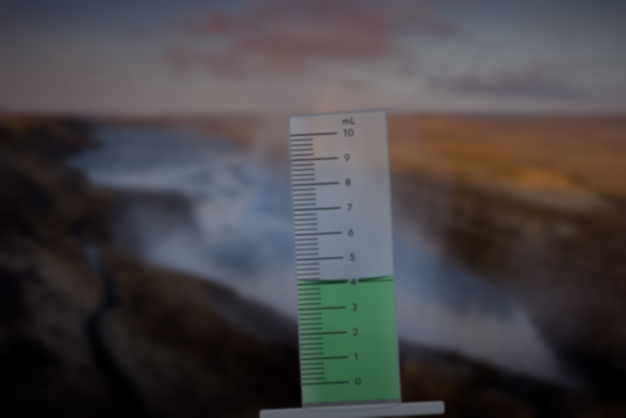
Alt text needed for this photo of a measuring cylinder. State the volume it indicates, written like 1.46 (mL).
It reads 4 (mL)
